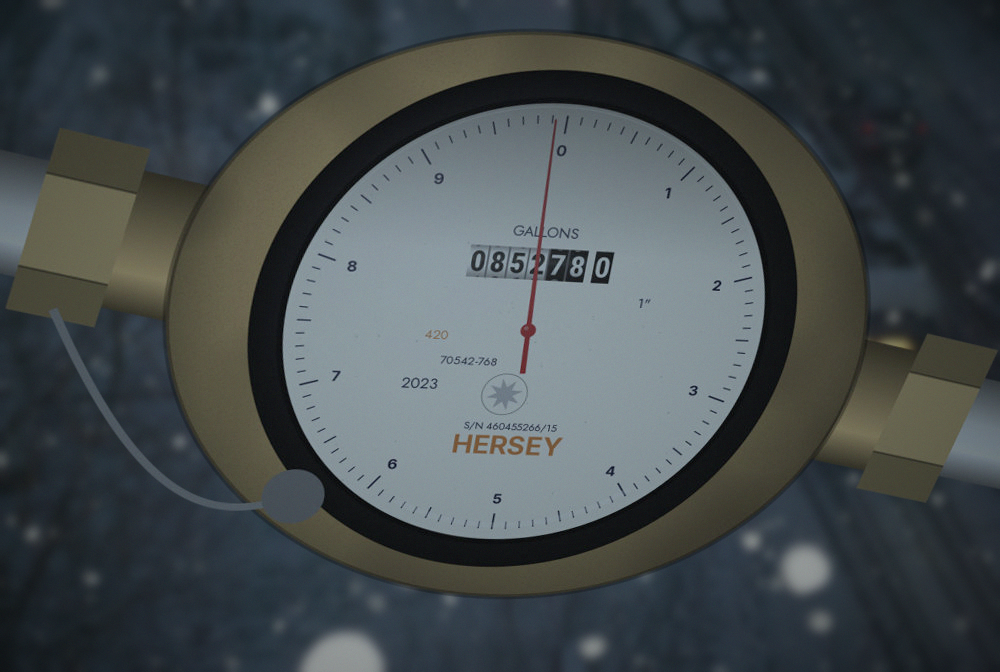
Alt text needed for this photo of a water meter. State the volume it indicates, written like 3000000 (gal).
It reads 852779.9 (gal)
